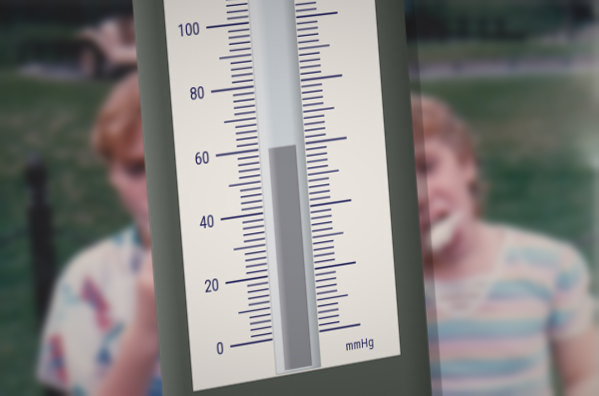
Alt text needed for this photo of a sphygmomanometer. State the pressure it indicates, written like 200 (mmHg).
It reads 60 (mmHg)
